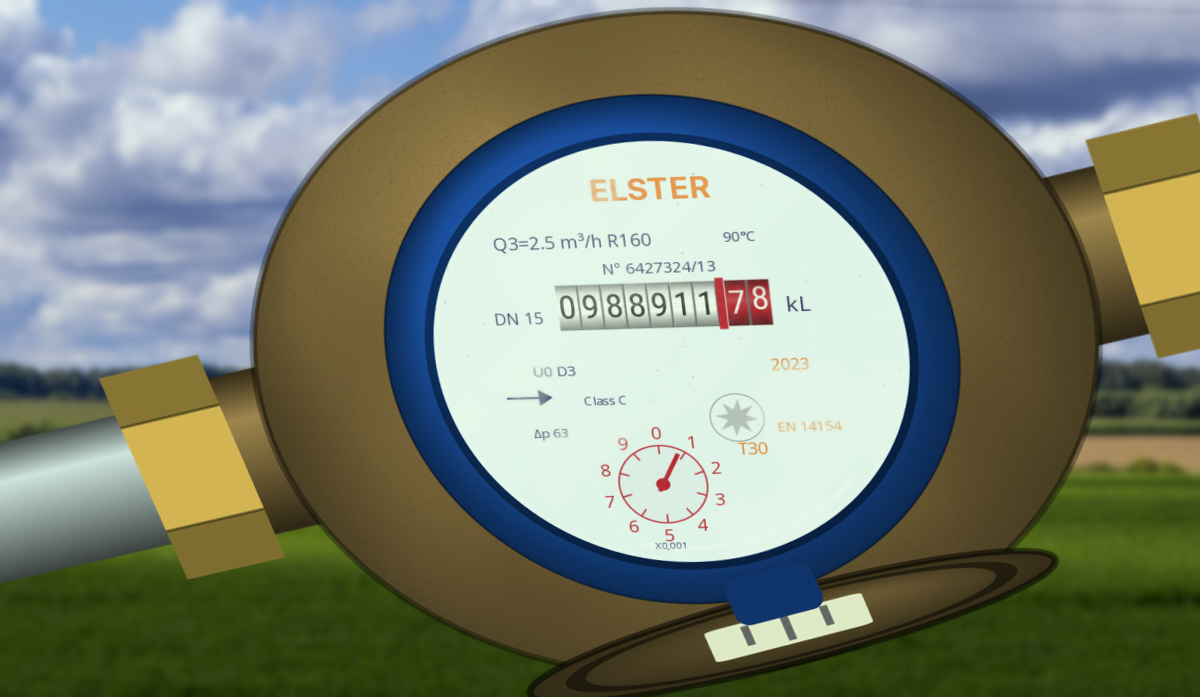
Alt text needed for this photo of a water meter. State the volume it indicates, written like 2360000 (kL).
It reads 988911.780 (kL)
